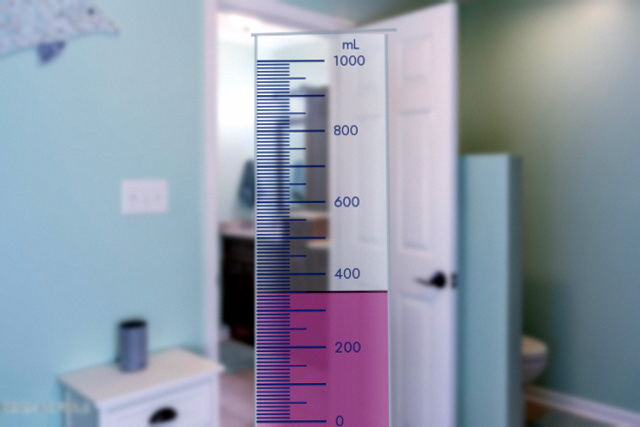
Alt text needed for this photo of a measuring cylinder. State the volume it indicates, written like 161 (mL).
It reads 350 (mL)
